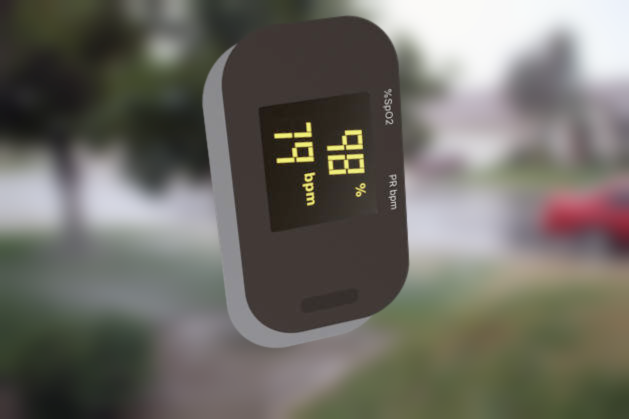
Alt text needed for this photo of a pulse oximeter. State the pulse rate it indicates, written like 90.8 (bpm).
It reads 79 (bpm)
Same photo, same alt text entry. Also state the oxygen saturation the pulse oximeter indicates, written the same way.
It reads 98 (%)
